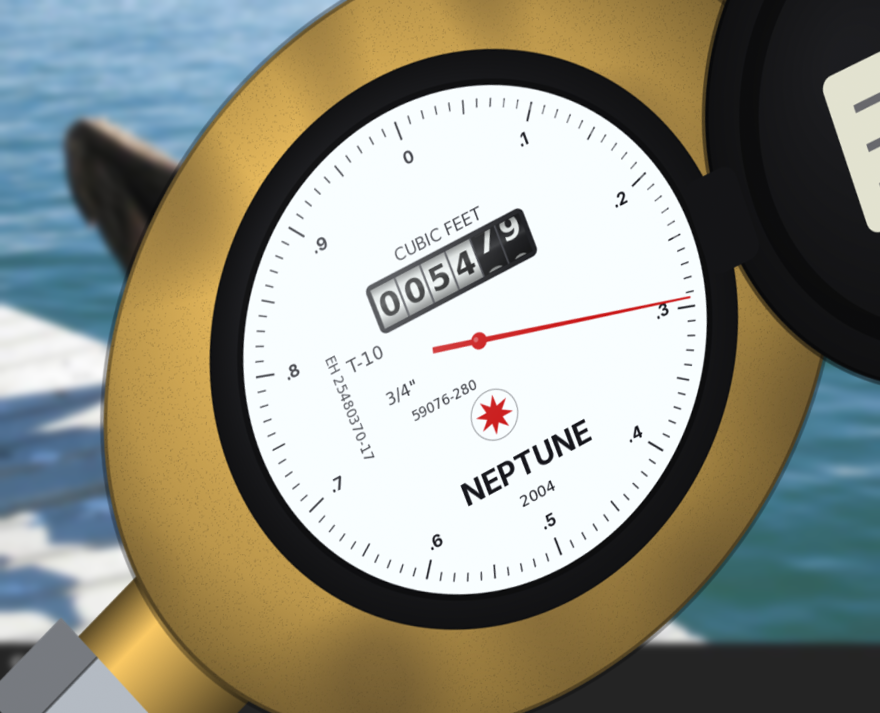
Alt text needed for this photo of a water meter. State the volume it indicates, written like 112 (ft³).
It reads 5479.29 (ft³)
